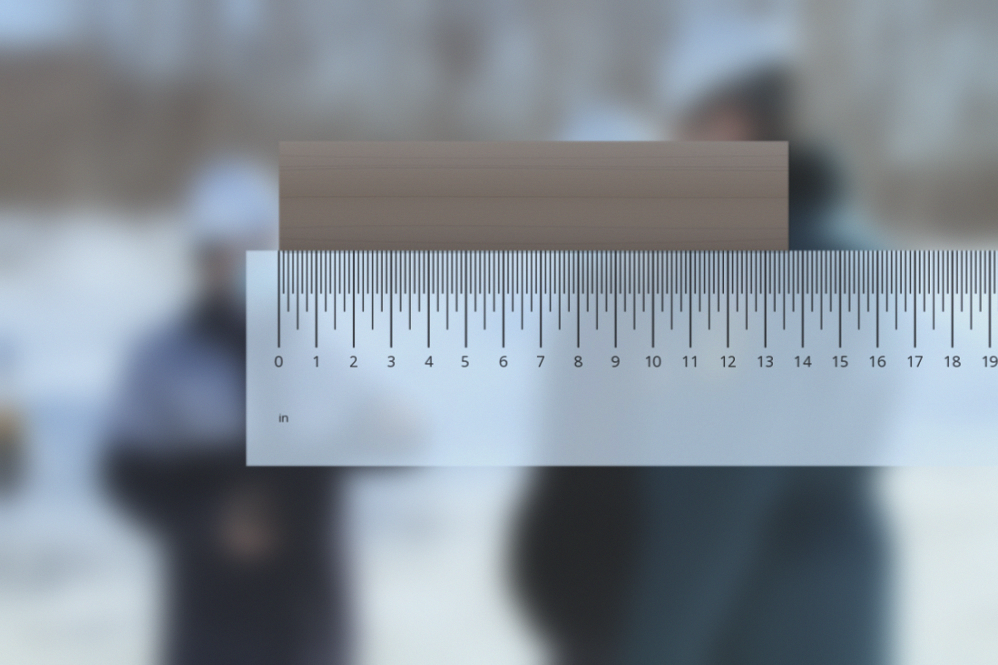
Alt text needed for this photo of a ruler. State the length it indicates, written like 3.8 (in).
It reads 13.625 (in)
